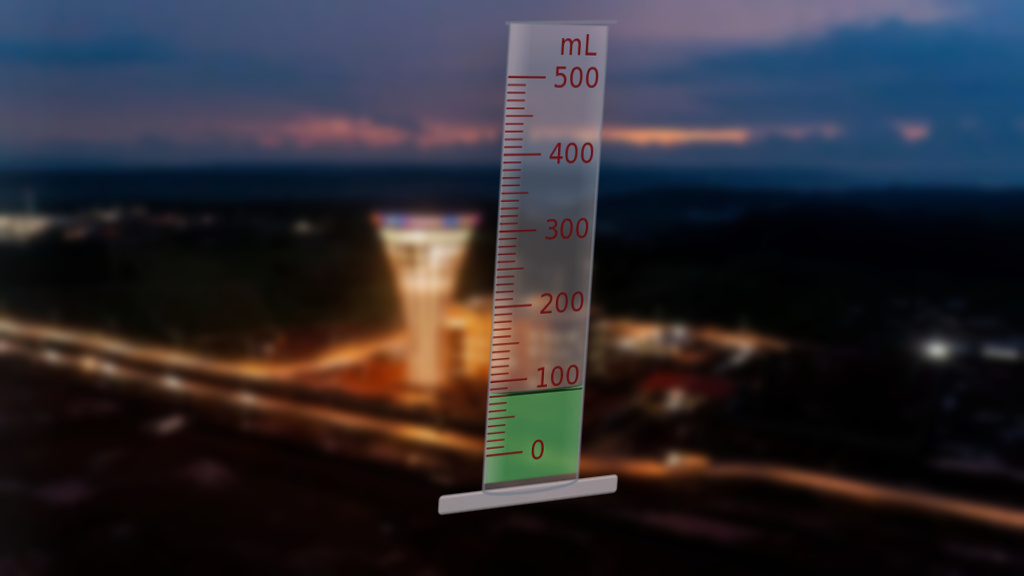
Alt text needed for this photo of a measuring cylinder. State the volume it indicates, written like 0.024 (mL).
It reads 80 (mL)
